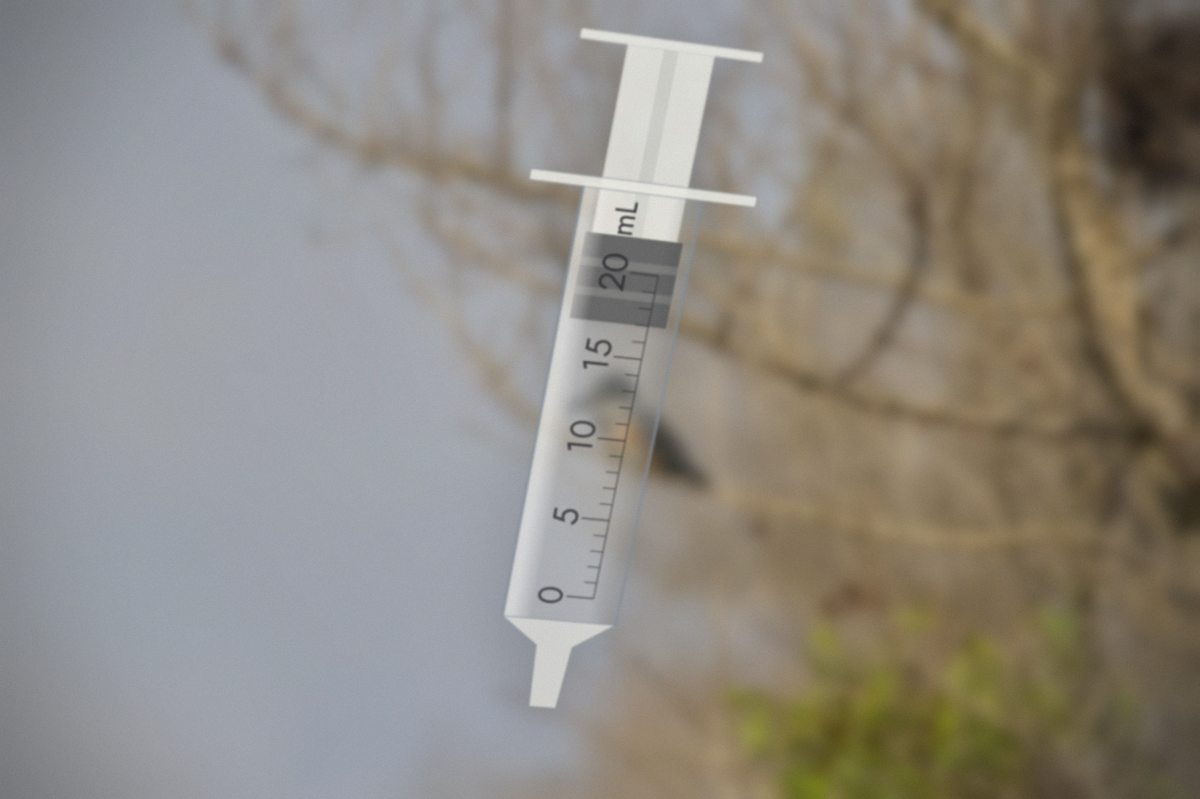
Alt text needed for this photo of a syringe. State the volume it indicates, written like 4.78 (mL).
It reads 17 (mL)
